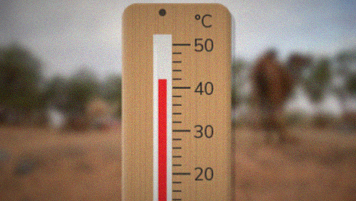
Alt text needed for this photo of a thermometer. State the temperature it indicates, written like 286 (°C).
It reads 42 (°C)
